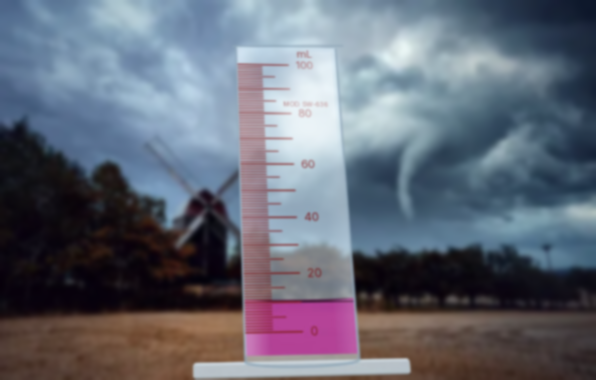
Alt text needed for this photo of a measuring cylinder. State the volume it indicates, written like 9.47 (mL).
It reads 10 (mL)
